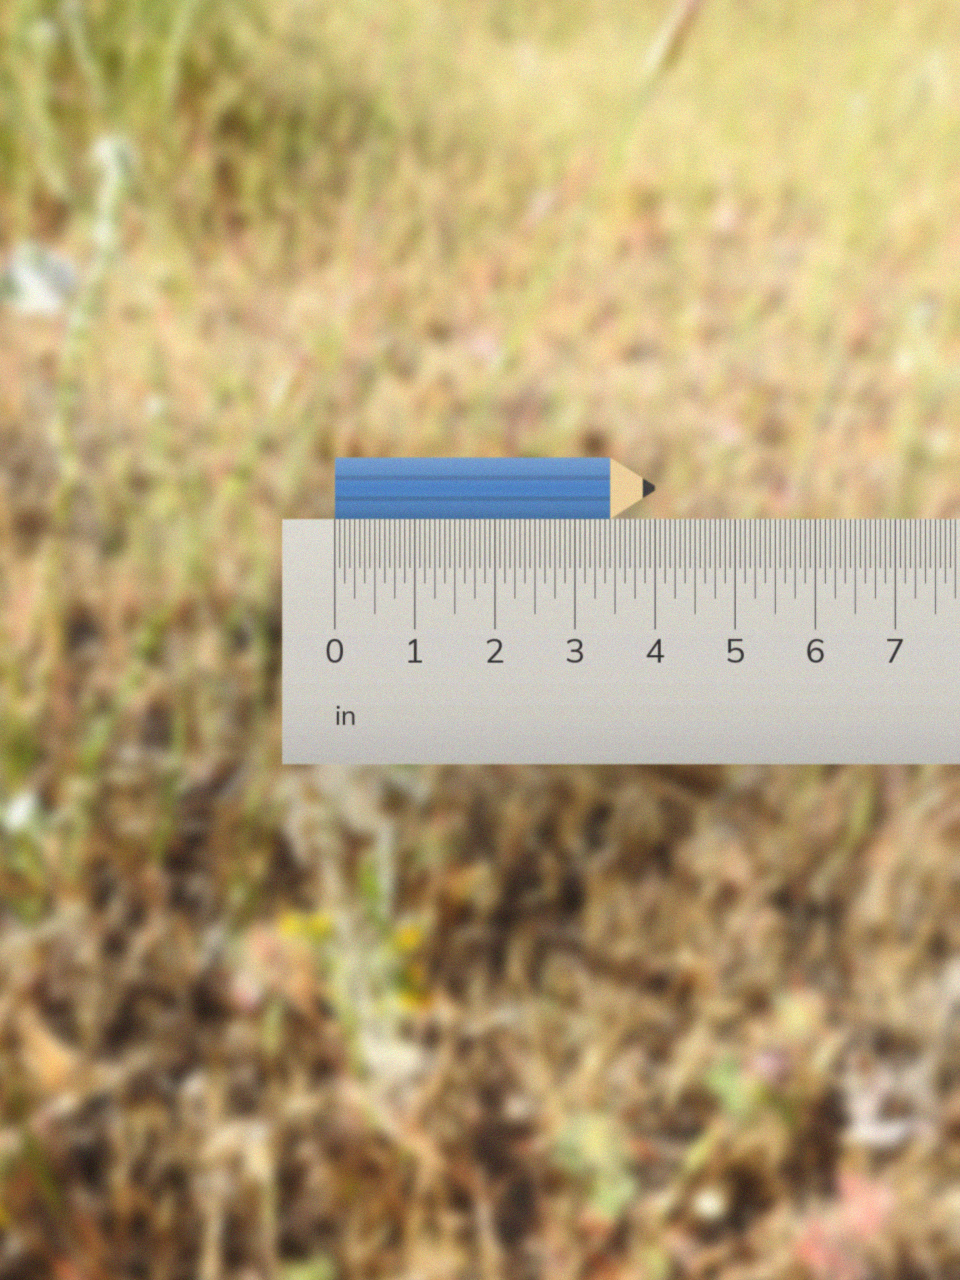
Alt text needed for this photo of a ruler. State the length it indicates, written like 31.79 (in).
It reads 4 (in)
